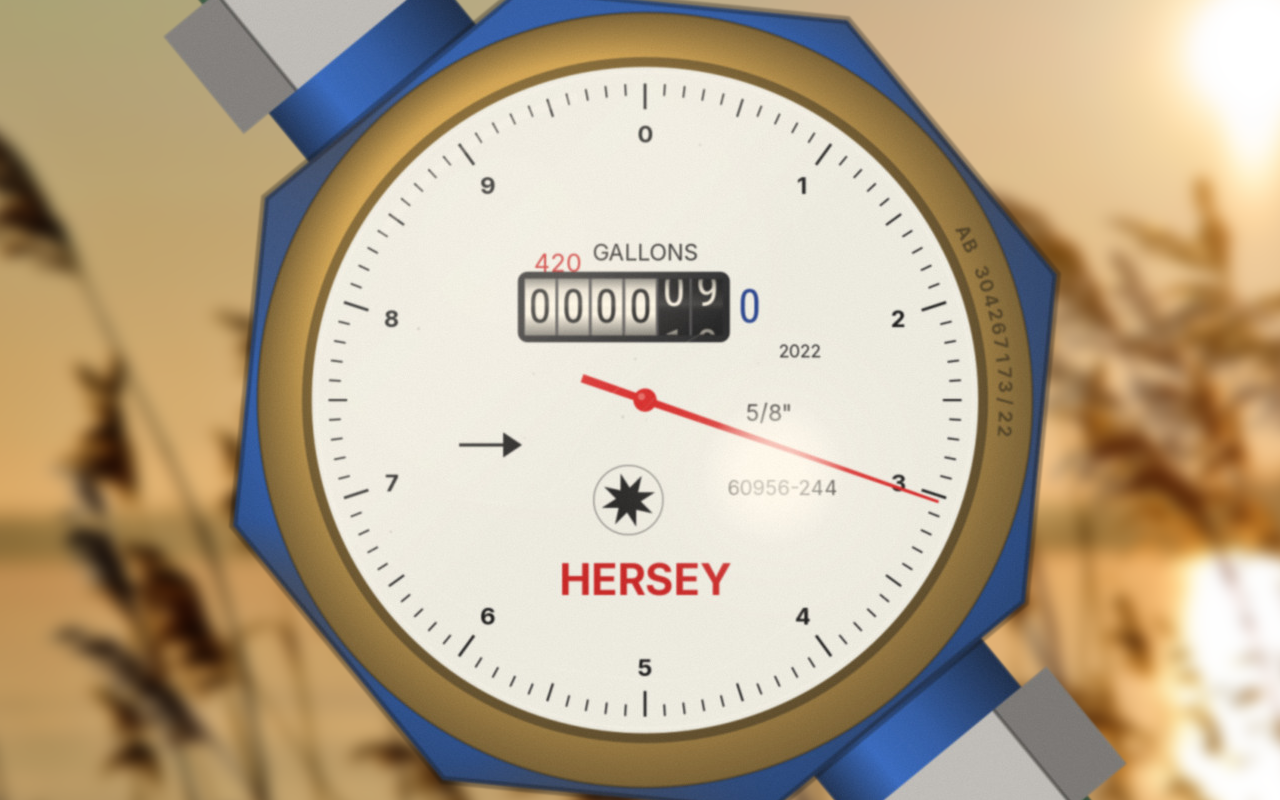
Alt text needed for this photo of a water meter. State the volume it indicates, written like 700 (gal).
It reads 93.0 (gal)
